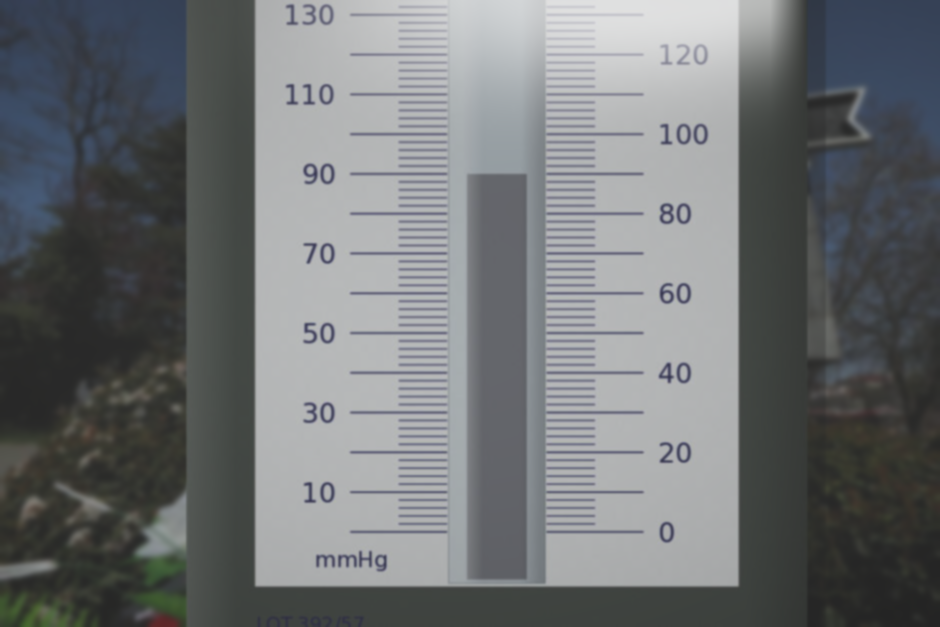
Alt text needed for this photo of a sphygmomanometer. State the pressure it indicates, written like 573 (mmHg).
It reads 90 (mmHg)
